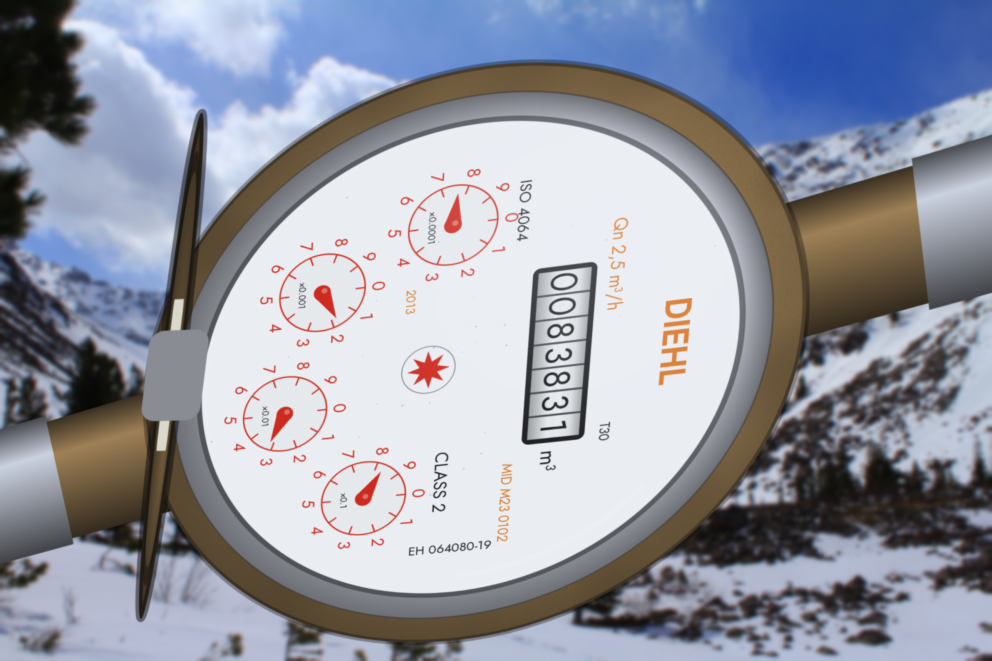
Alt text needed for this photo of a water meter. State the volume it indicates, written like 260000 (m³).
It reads 83831.8317 (m³)
